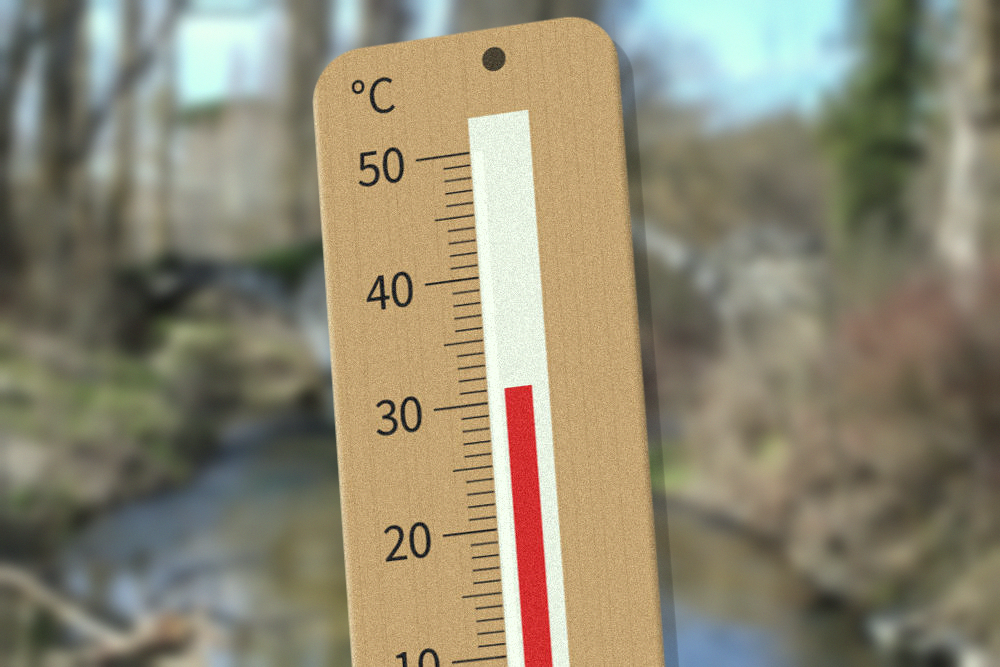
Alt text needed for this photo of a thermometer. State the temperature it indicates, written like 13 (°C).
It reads 31 (°C)
